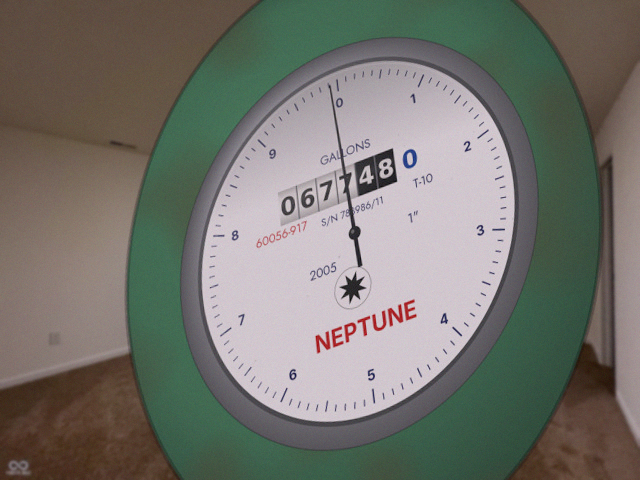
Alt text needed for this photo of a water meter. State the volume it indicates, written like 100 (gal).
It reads 677479.9 (gal)
